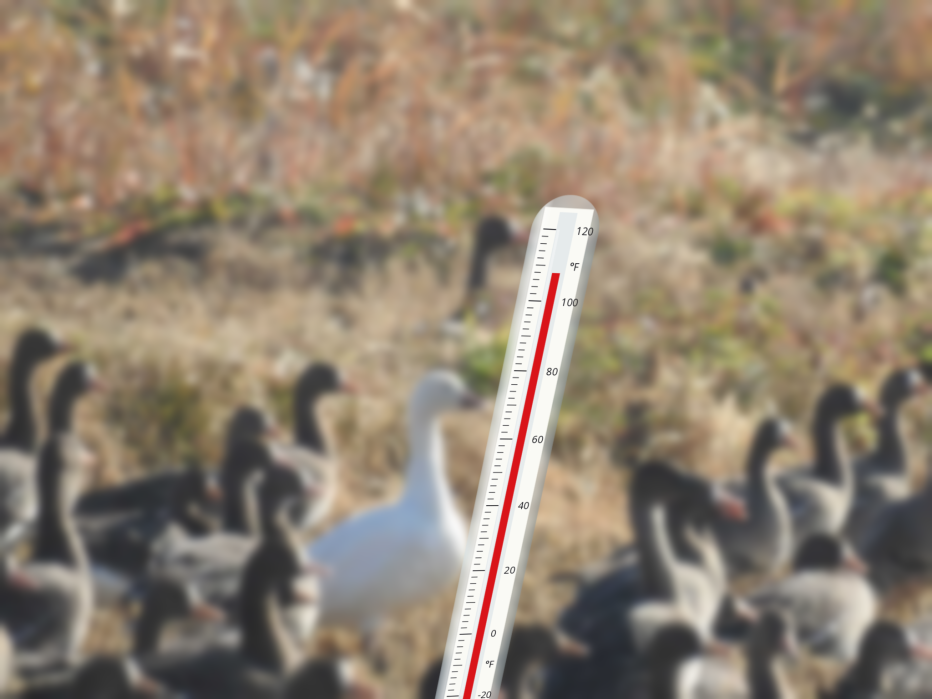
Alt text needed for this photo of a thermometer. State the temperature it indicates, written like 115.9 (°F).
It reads 108 (°F)
